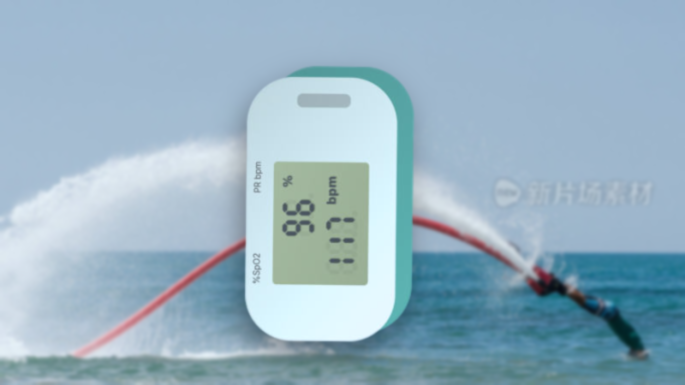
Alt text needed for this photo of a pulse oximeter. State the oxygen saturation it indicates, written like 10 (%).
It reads 96 (%)
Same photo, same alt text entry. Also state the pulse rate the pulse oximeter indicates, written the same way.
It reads 117 (bpm)
